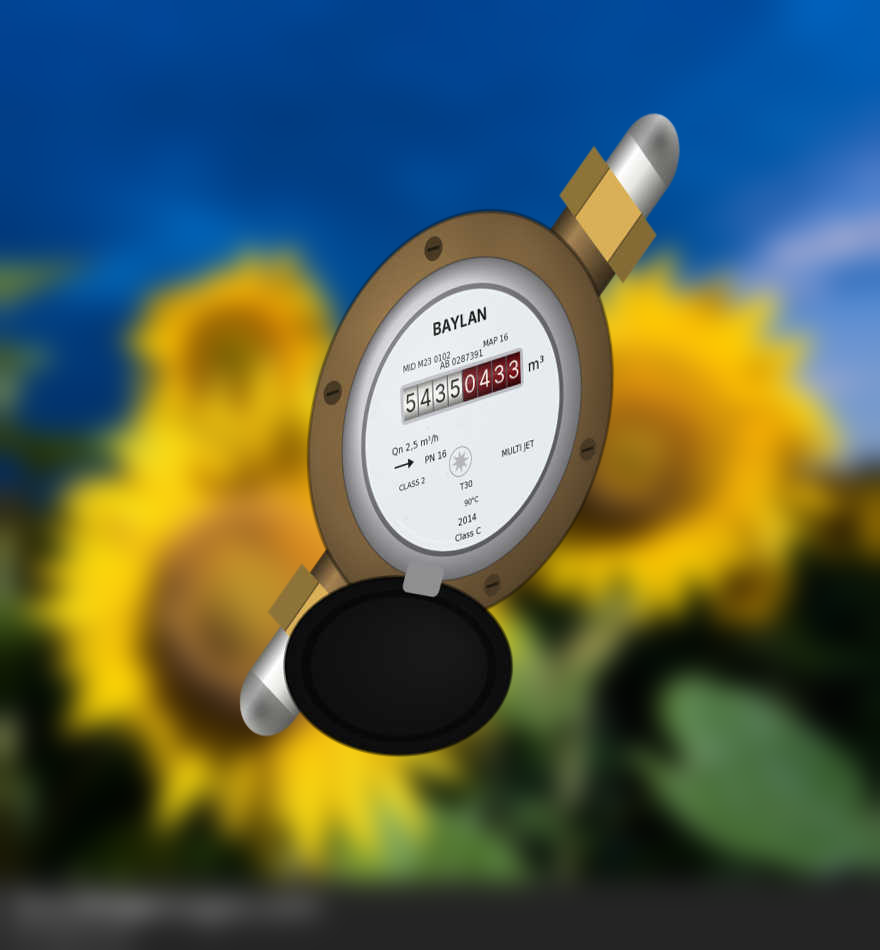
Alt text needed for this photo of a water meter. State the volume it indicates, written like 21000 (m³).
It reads 5435.0433 (m³)
